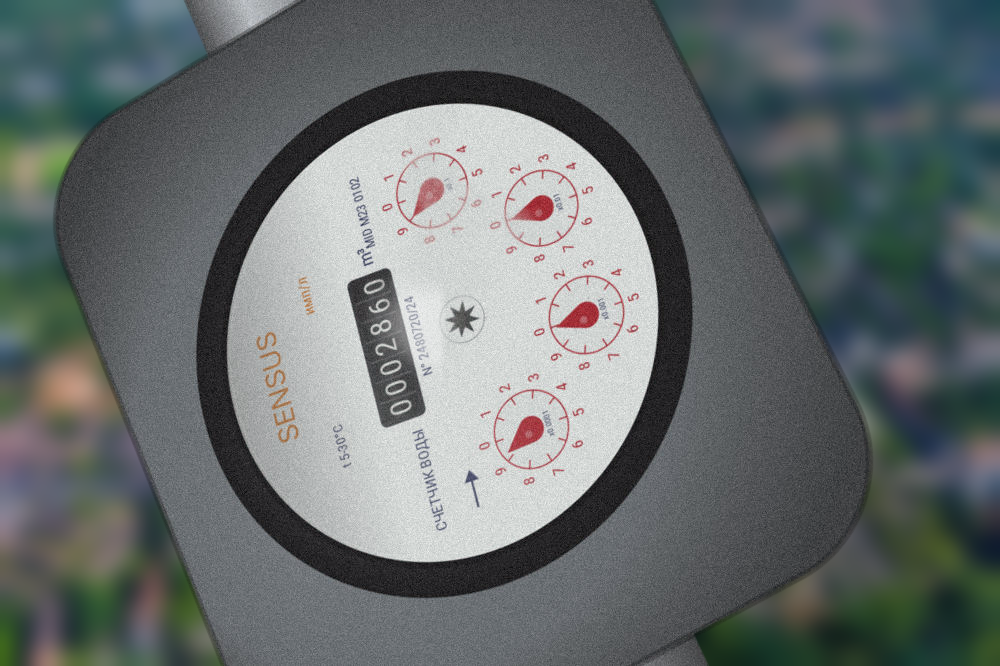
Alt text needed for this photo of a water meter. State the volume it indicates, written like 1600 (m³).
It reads 2859.8999 (m³)
